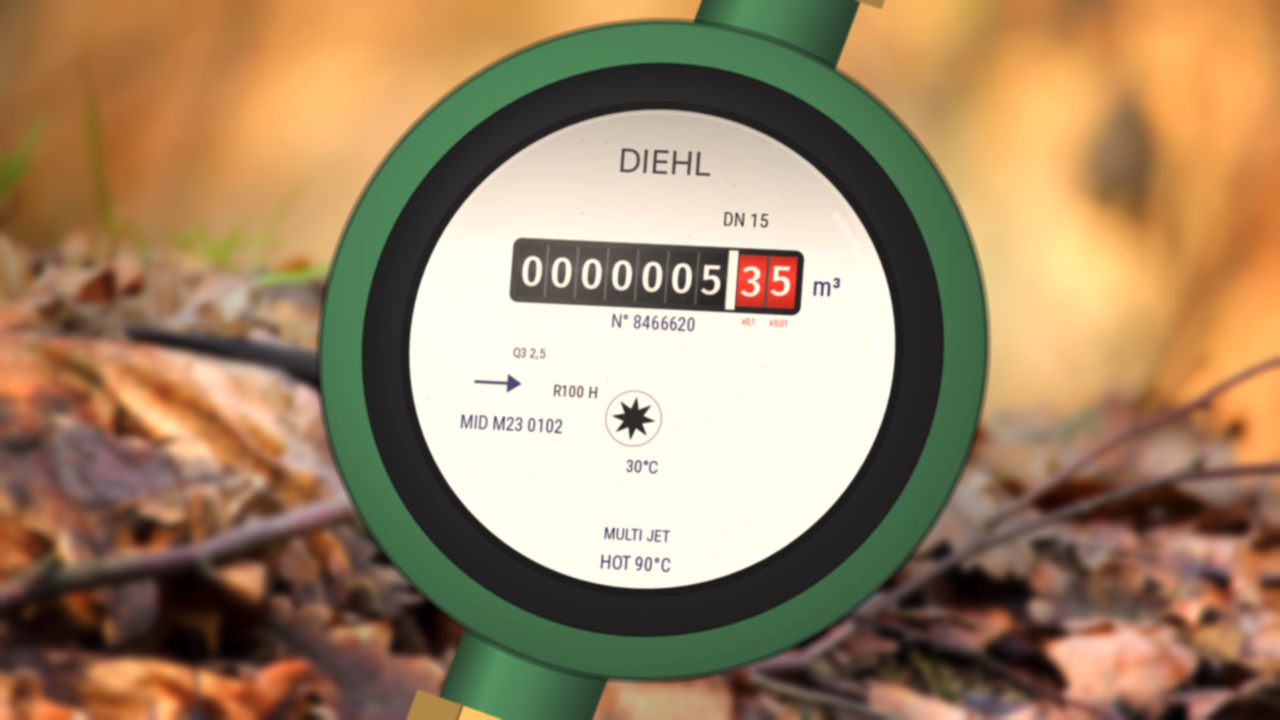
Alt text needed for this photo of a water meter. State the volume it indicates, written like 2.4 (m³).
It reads 5.35 (m³)
